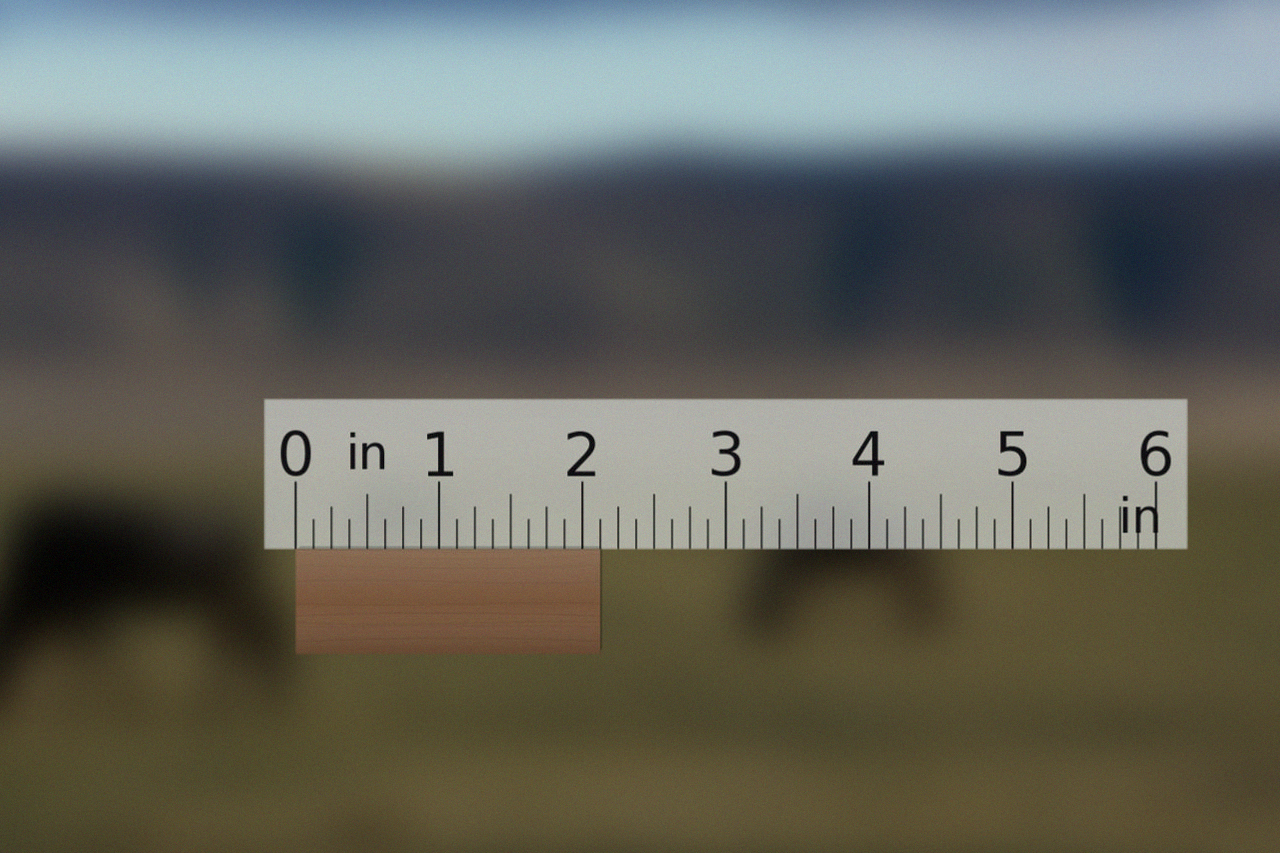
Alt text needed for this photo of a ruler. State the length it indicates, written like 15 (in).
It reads 2.125 (in)
